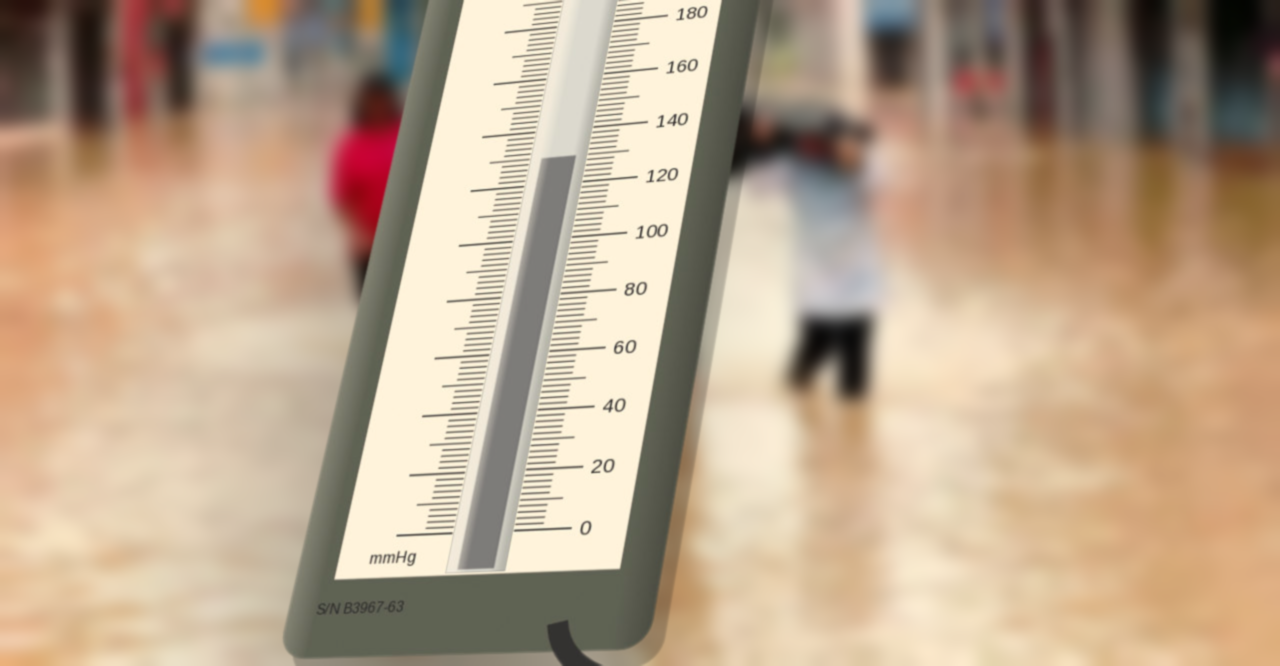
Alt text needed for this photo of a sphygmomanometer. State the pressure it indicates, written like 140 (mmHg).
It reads 130 (mmHg)
